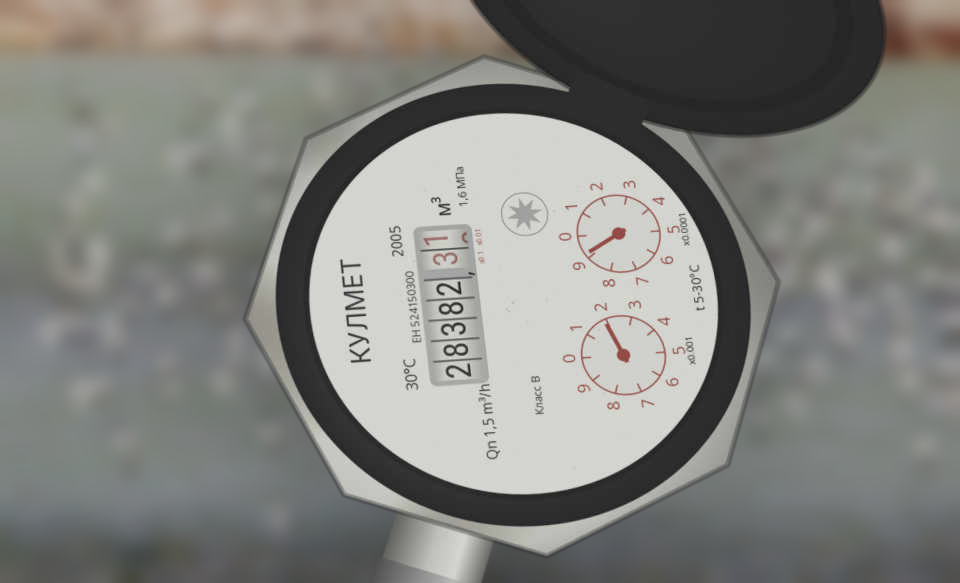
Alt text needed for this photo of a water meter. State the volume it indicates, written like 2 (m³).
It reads 28382.3119 (m³)
